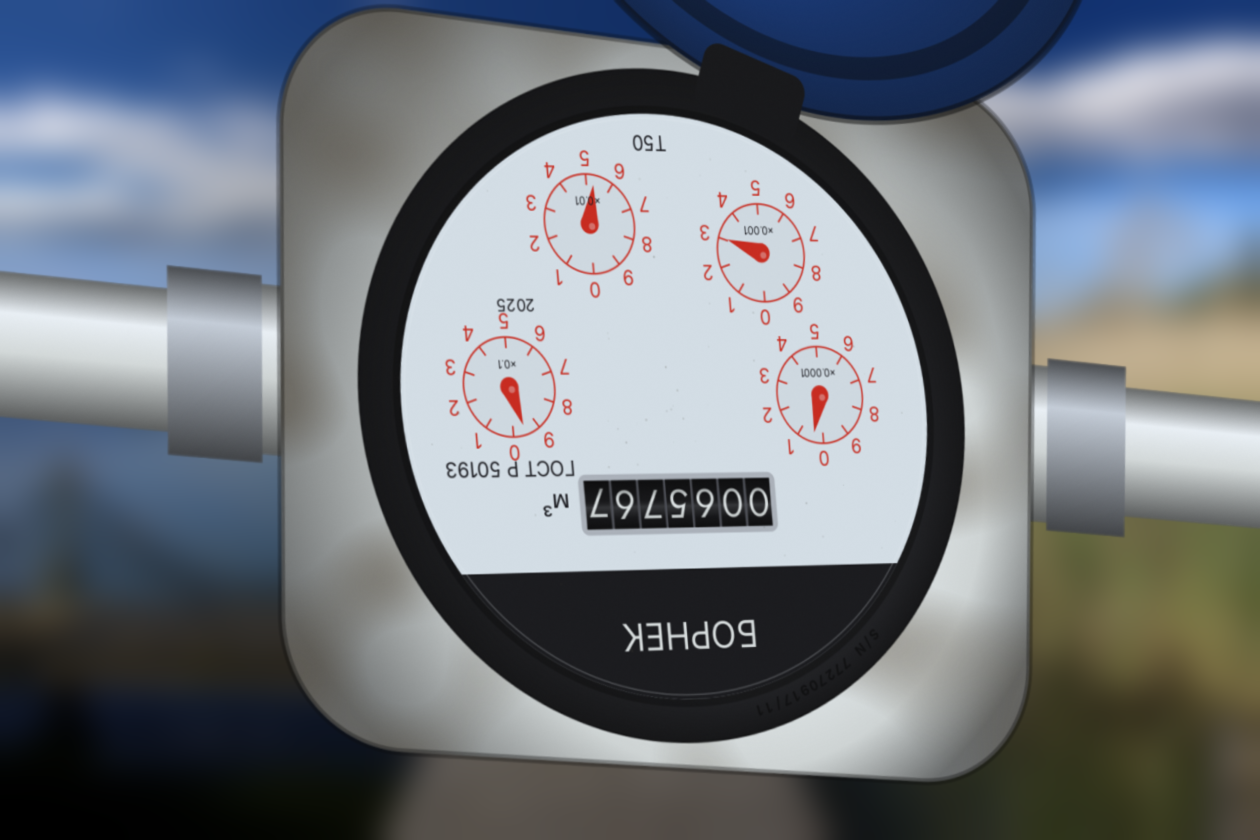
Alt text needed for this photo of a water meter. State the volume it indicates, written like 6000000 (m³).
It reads 65766.9530 (m³)
